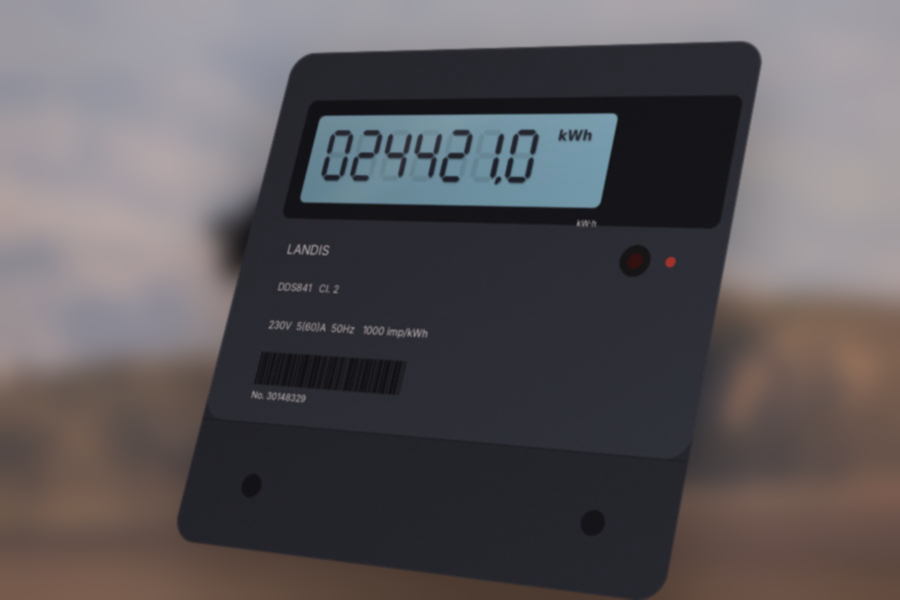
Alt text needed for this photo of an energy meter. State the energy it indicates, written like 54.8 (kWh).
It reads 24421.0 (kWh)
